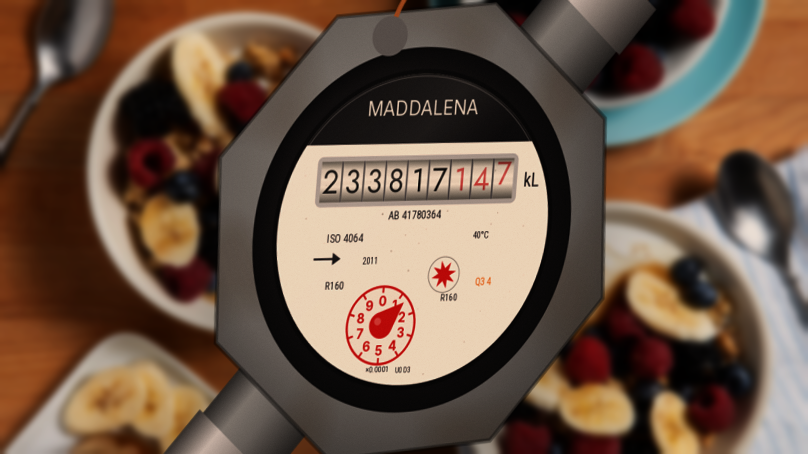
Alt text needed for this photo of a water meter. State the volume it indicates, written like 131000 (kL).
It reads 233817.1471 (kL)
